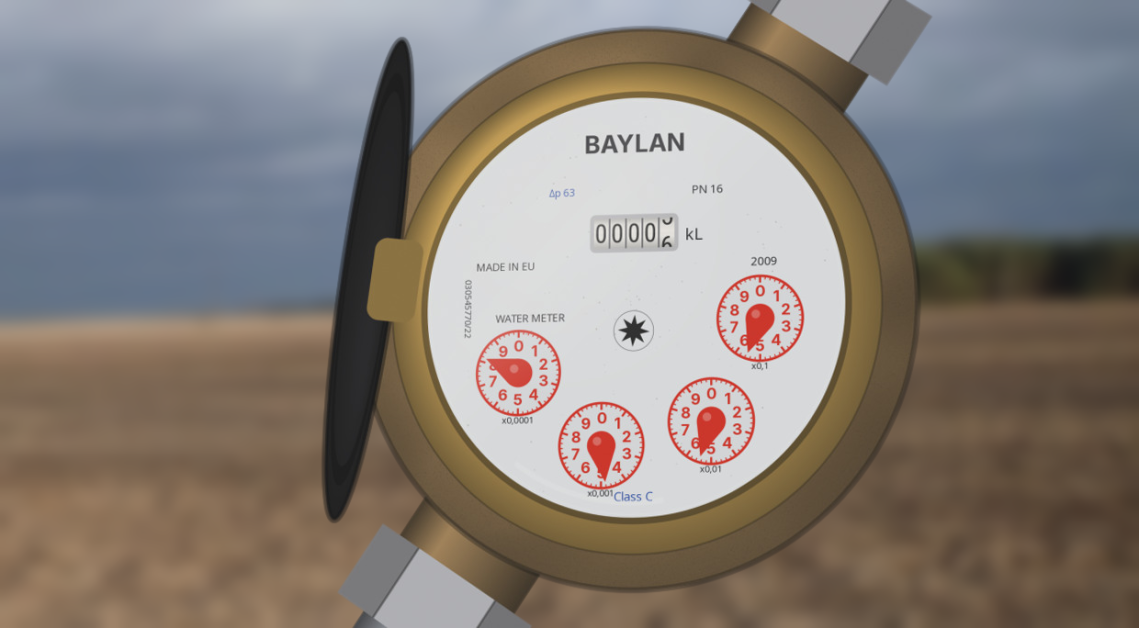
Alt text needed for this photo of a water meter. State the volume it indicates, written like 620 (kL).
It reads 5.5548 (kL)
